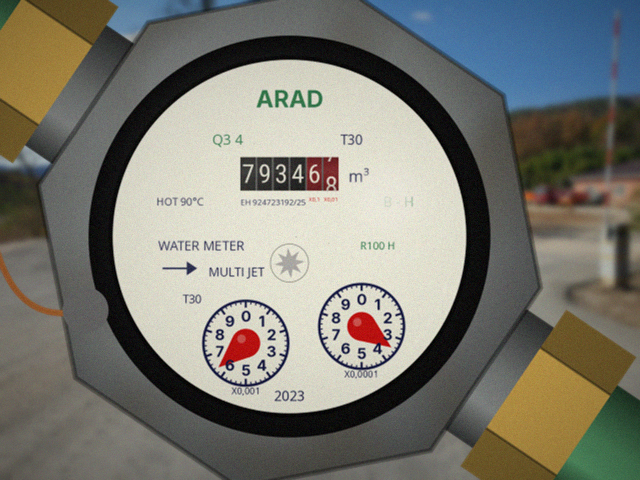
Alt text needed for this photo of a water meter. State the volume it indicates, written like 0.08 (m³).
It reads 7934.6763 (m³)
